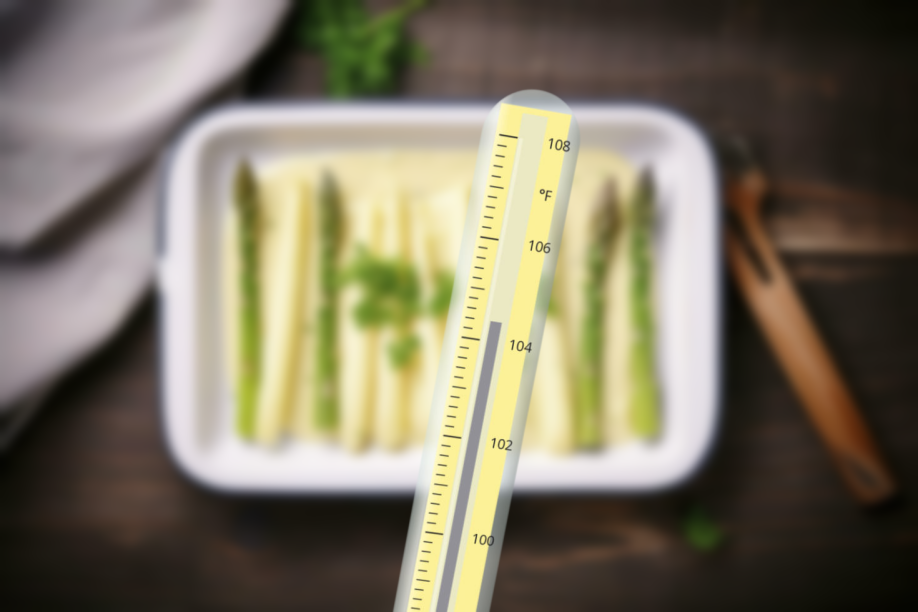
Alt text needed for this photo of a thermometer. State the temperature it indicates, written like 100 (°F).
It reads 104.4 (°F)
